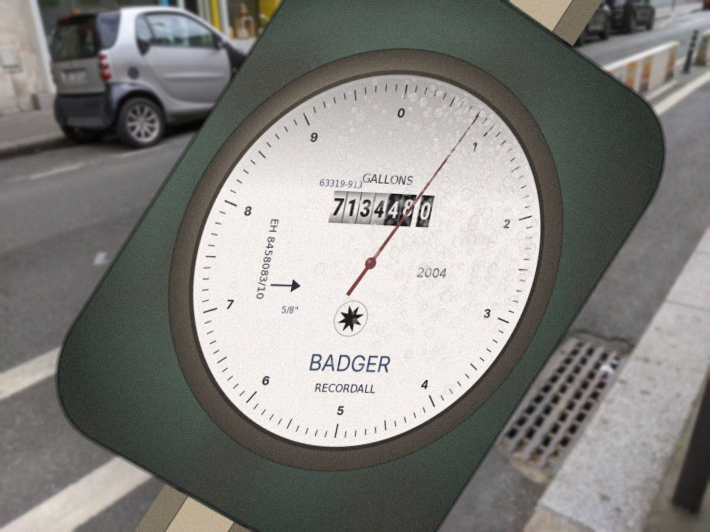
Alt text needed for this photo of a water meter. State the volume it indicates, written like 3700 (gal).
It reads 7134480.8 (gal)
